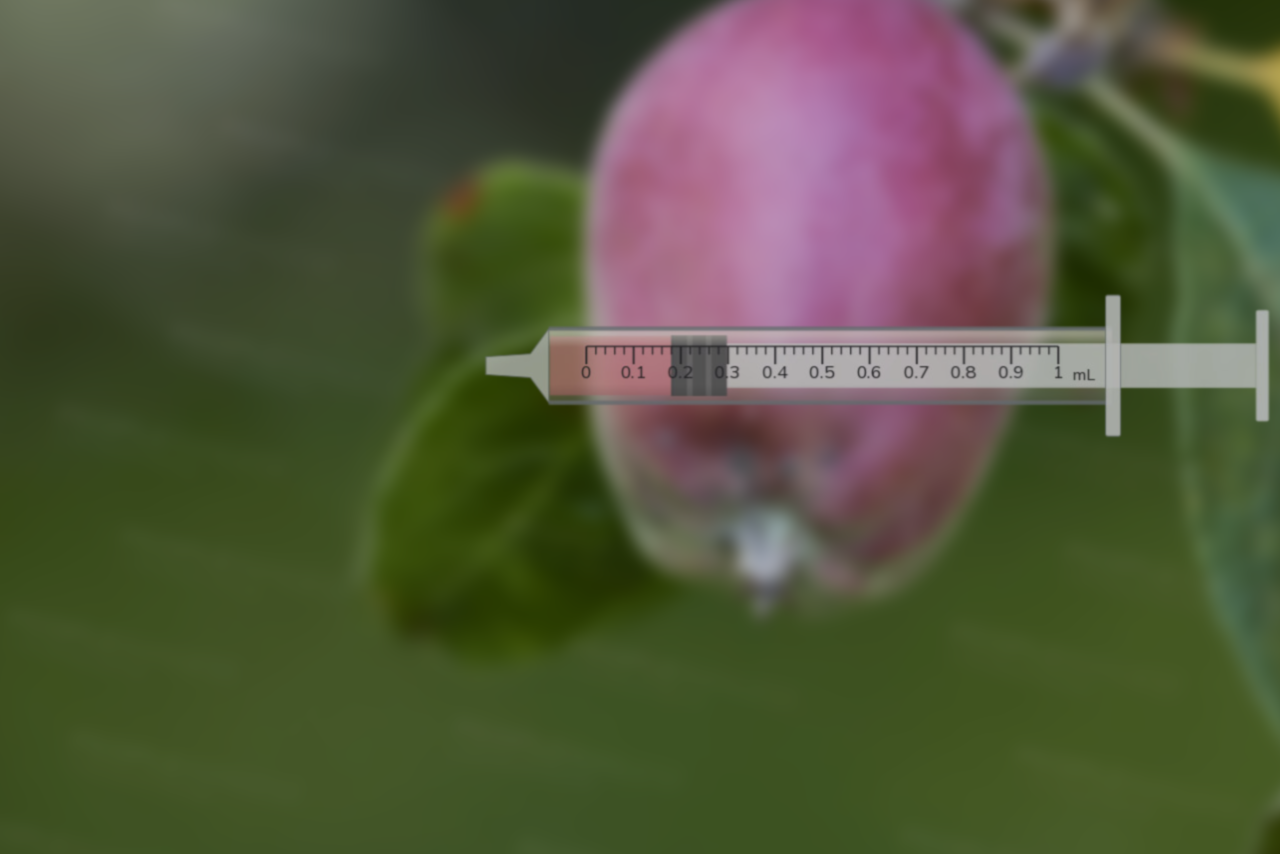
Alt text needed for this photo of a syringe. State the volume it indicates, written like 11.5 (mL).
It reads 0.18 (mL)
